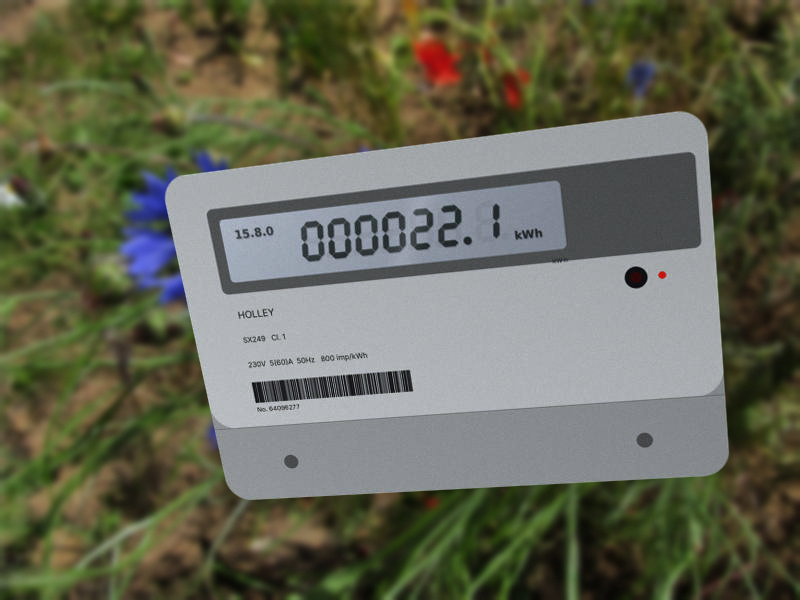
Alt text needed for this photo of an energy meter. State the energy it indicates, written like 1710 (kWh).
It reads 22.1 (kWh)
